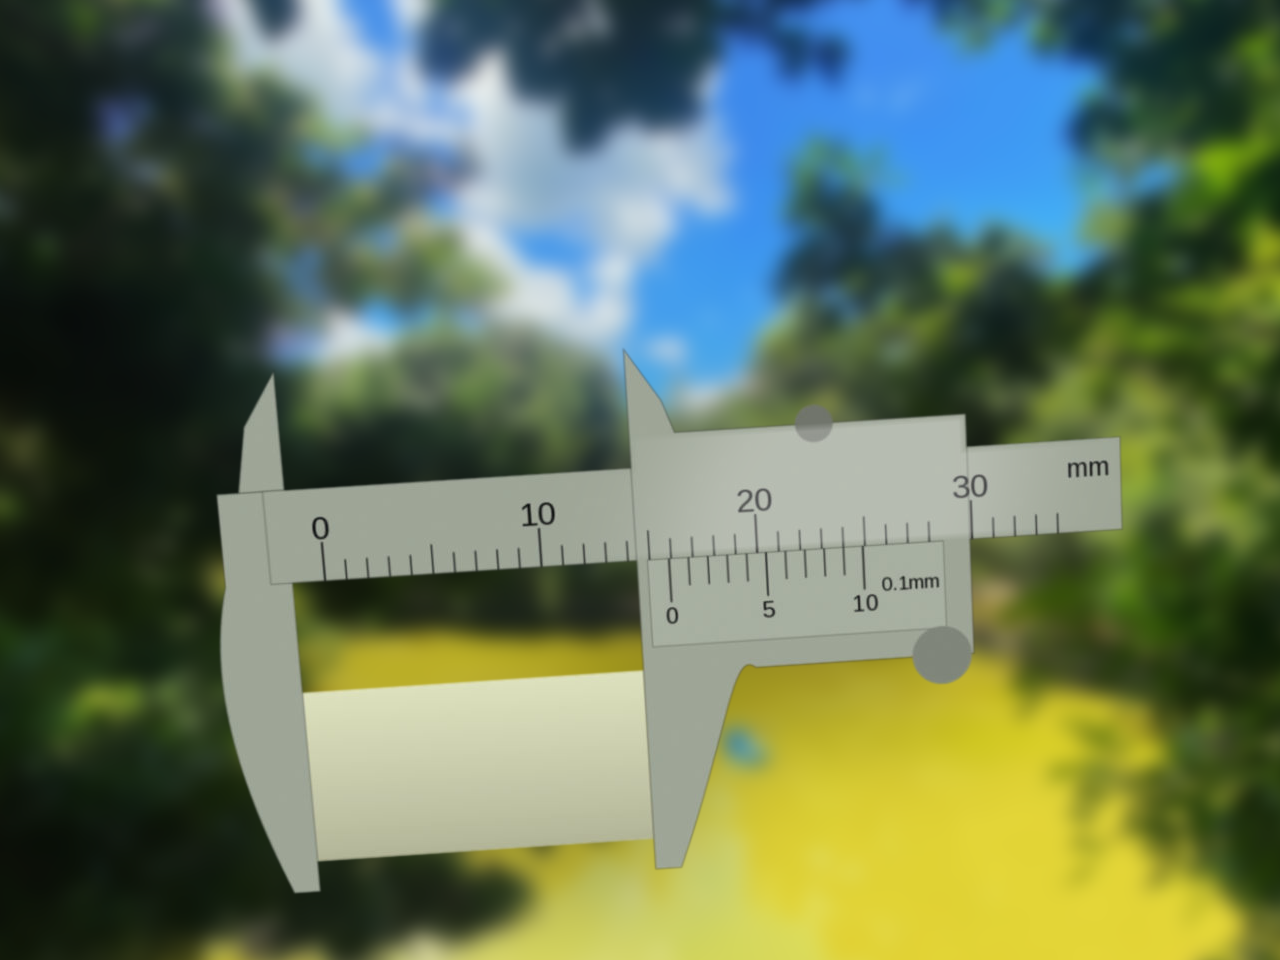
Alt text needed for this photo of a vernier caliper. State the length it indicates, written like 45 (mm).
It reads 15.9 (mm)
